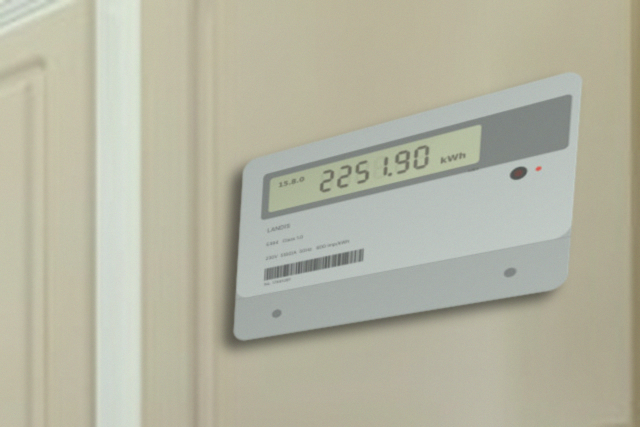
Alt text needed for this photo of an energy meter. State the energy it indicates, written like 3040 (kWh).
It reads 2251.90 (kWh)
